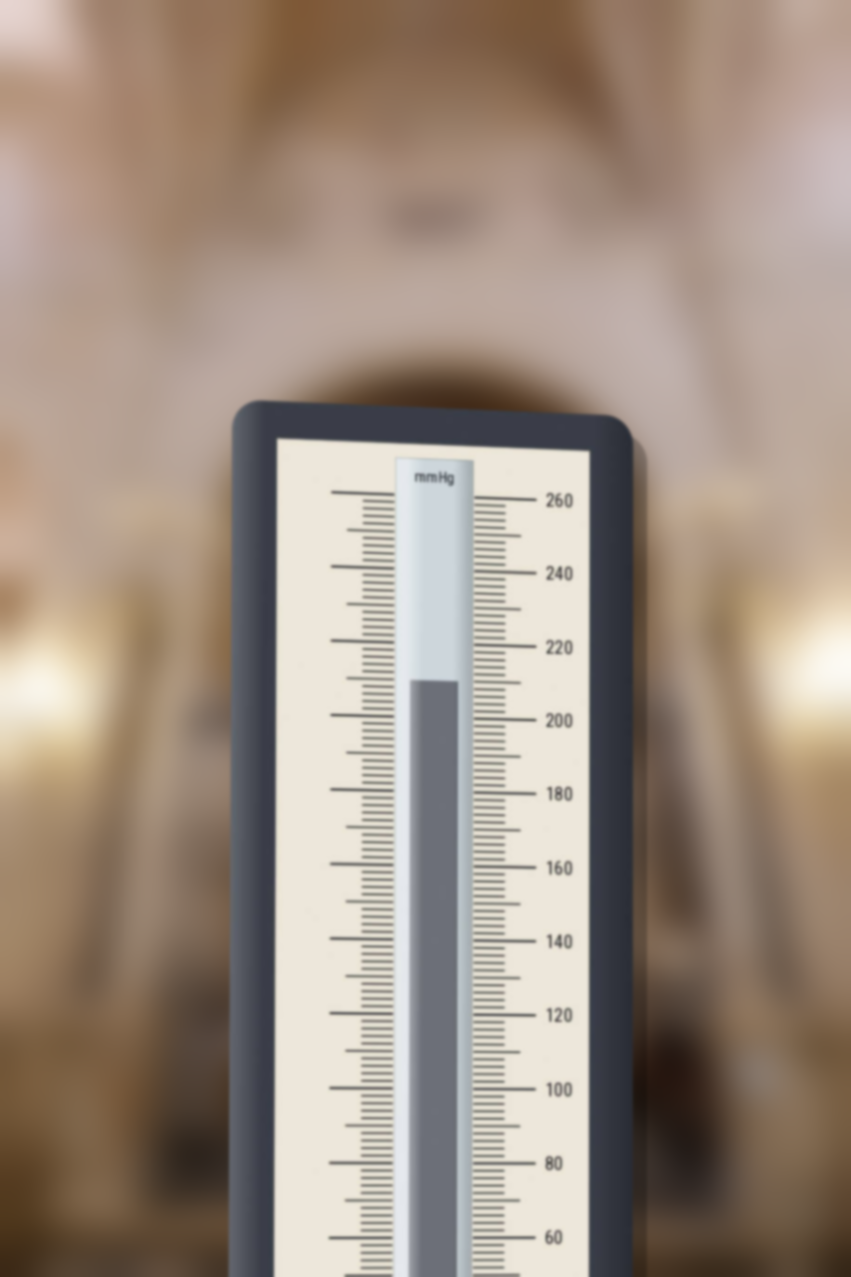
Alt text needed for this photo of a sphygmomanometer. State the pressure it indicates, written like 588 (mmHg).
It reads 210 (mmHg)
